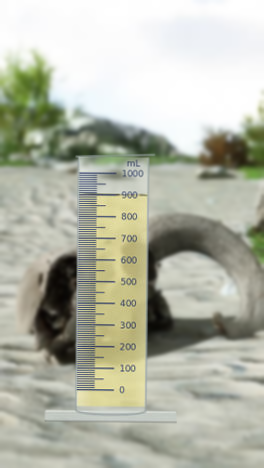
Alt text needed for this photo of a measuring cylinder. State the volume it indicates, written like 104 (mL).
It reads 900 (mL)
